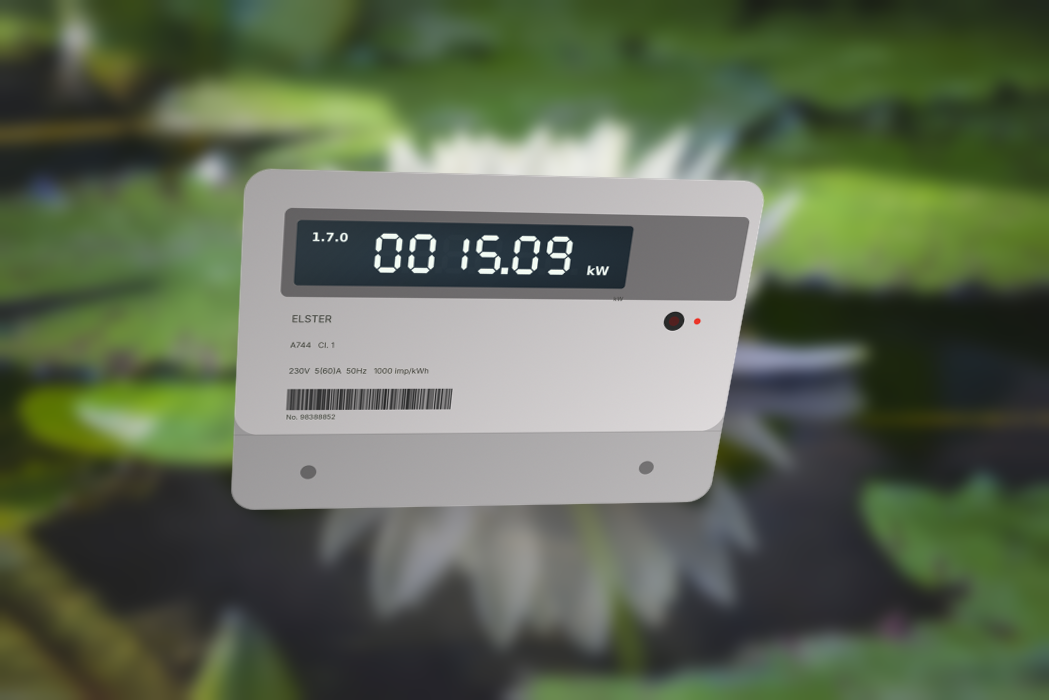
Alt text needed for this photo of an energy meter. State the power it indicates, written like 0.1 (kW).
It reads 15.09 (kW)
